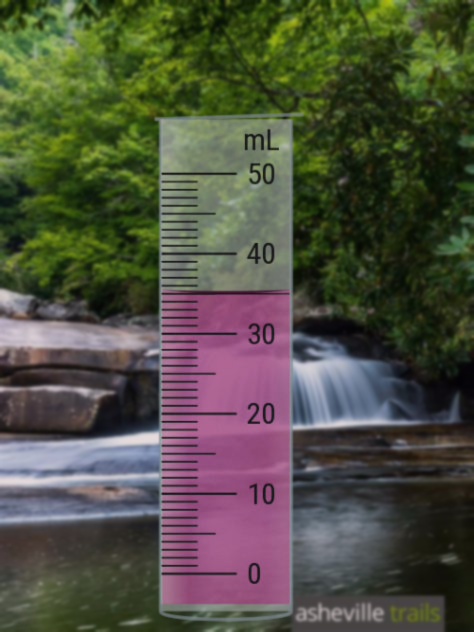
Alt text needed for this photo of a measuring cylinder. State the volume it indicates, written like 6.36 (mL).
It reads 35 (mL)
